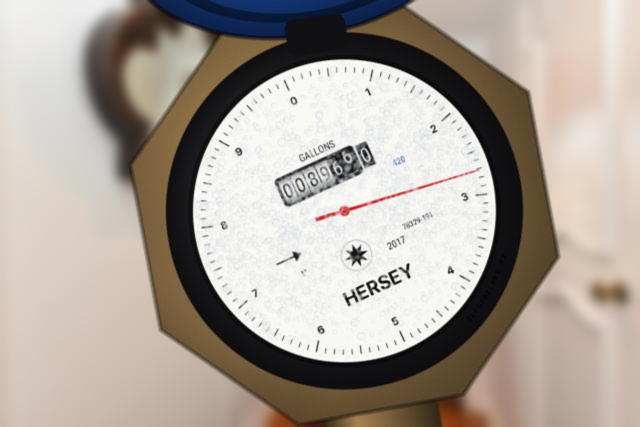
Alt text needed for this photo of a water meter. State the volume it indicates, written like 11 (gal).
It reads 89662.7 (gal)
